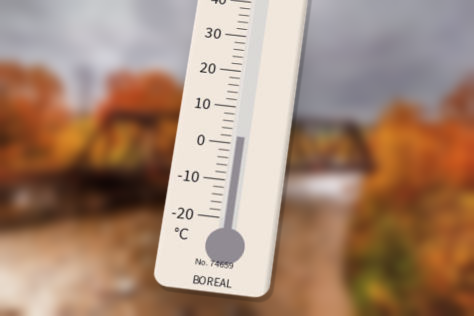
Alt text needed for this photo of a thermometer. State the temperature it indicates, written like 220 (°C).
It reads 2 (°C)
